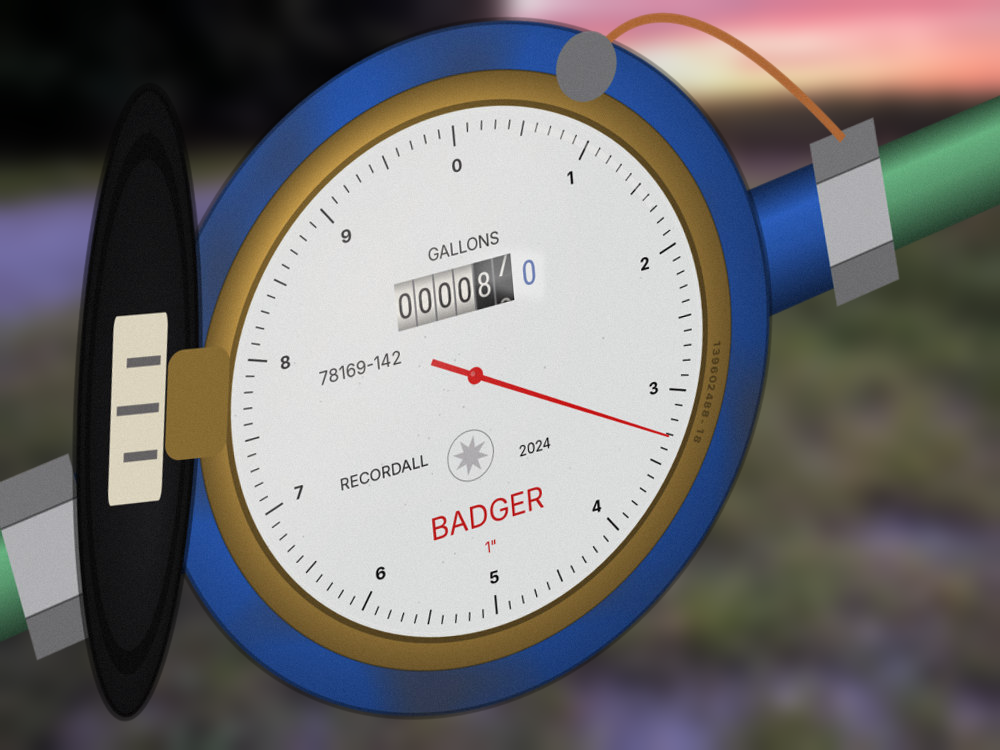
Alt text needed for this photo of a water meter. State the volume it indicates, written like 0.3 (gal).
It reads 873.3 (gal)
